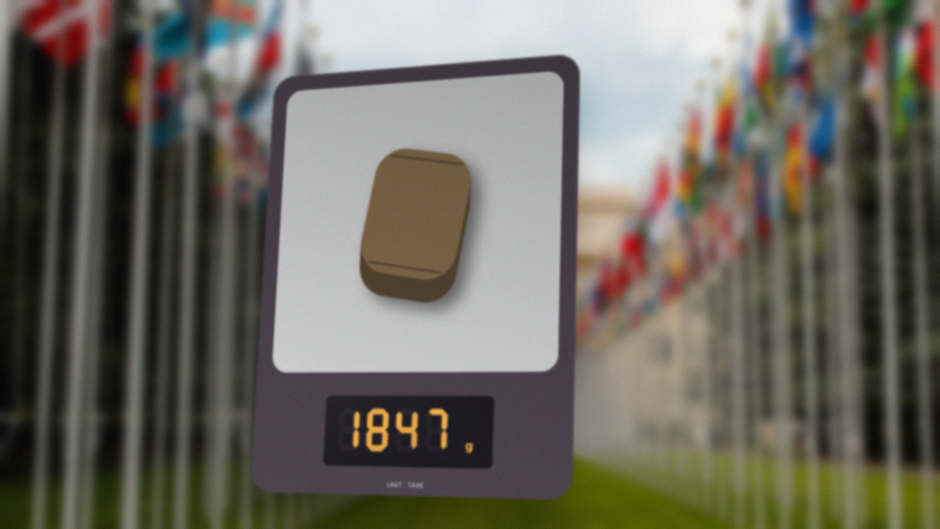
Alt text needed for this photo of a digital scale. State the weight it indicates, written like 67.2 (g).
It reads 1847 (g)
